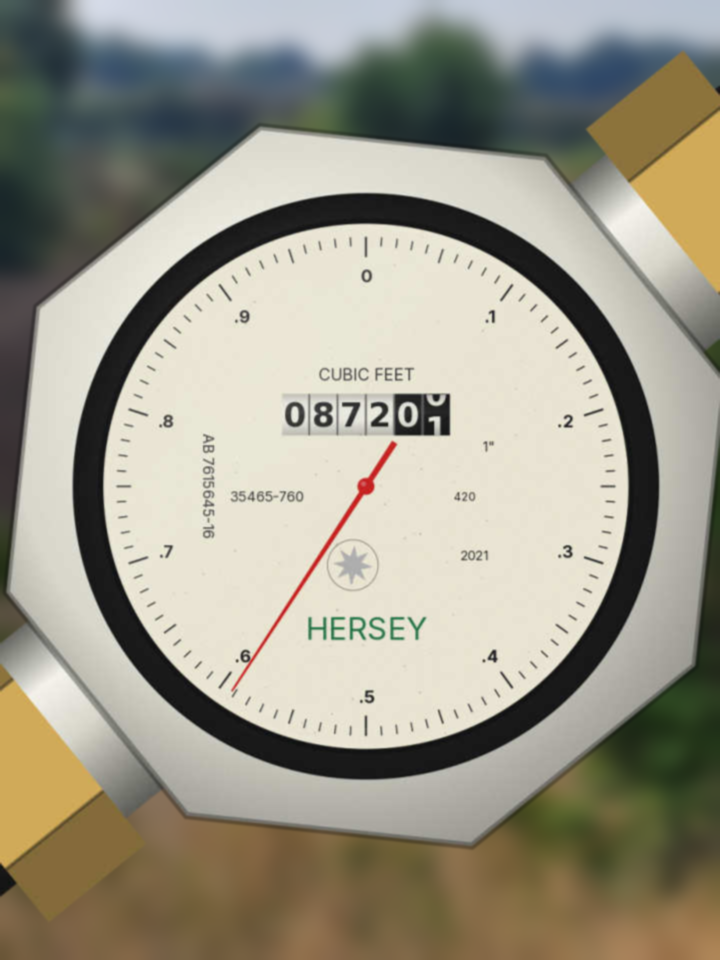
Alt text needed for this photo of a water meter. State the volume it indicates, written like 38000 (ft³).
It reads 87200.59 (ft³)
